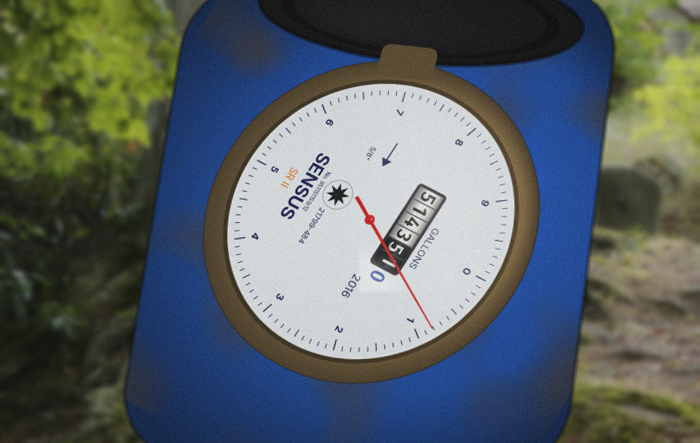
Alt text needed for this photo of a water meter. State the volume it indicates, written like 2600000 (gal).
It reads 5143510.8 (gal)
